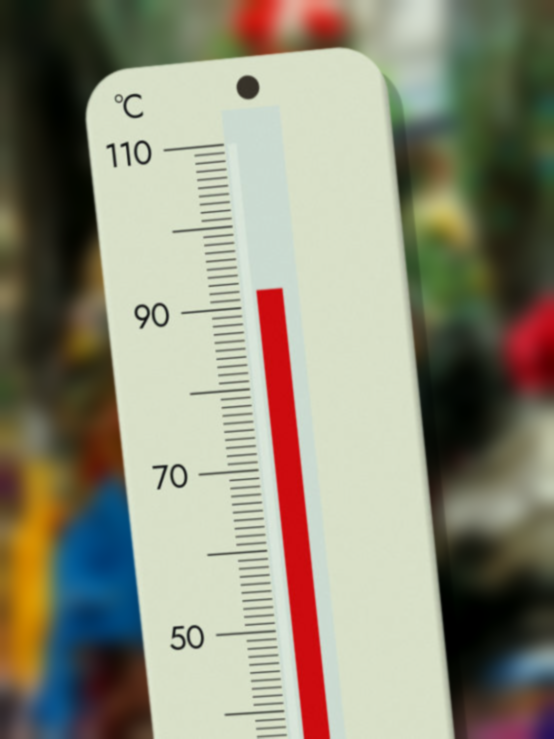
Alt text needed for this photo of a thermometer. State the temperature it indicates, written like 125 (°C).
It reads 92 (°C)
